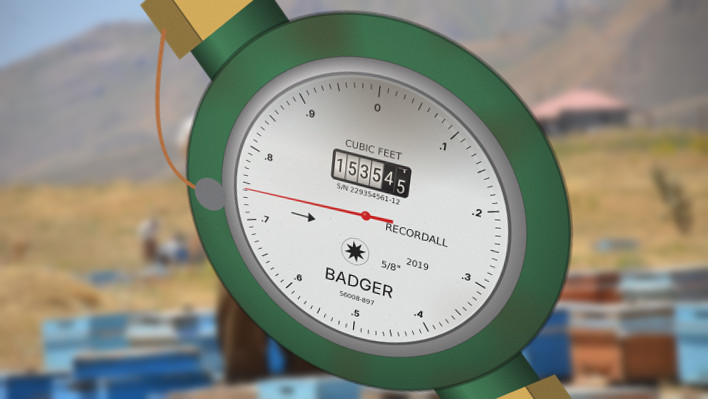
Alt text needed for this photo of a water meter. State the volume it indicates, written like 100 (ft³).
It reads 153544.74 (ft³)
